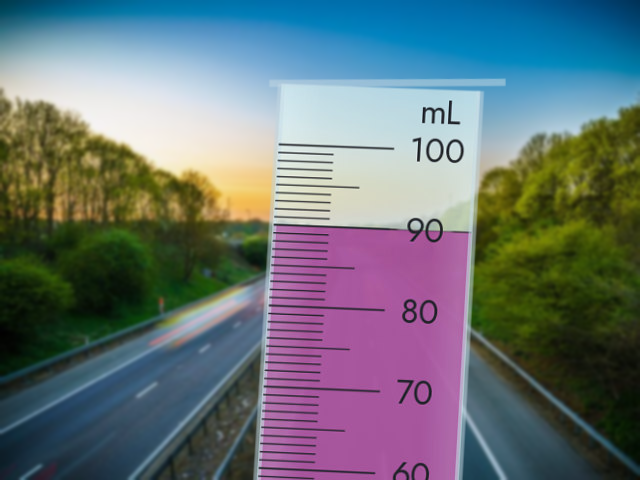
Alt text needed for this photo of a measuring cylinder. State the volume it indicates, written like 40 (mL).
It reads 90 (mL)
